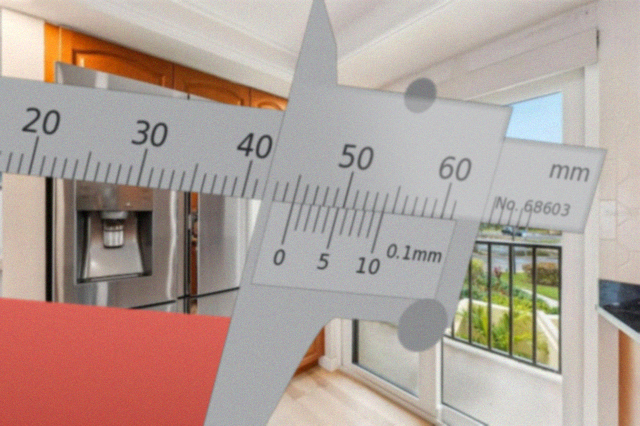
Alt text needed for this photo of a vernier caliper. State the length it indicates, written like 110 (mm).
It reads 45.0 (mm)
